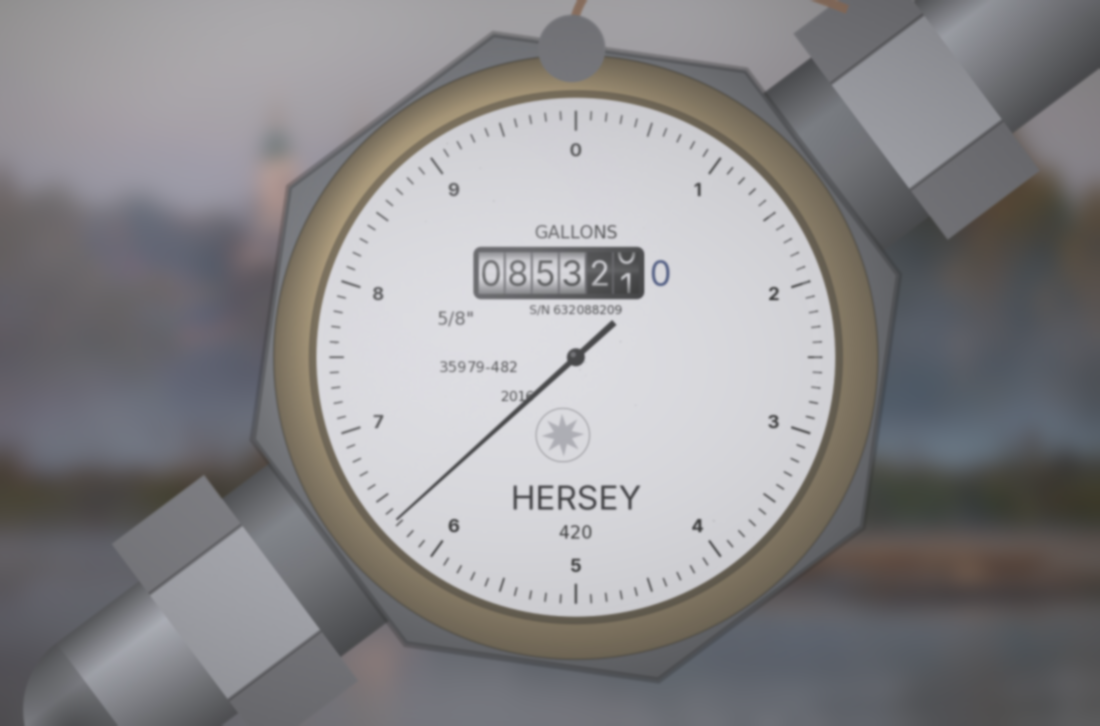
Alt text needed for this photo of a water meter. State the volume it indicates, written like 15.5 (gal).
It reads 853206.3 (gal)
